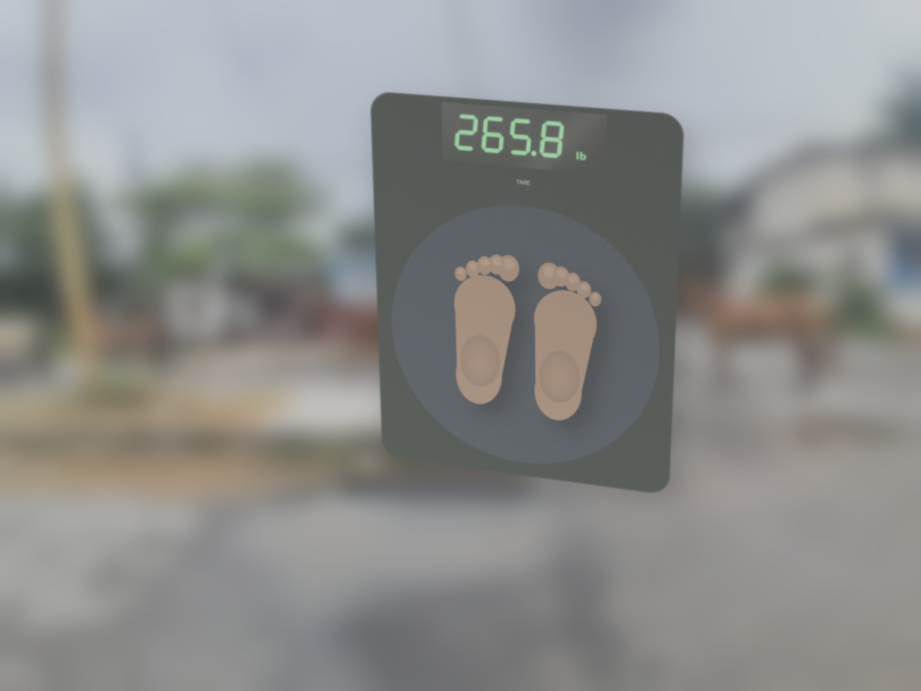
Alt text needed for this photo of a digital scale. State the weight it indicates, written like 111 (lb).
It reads 265.8 (lb)
